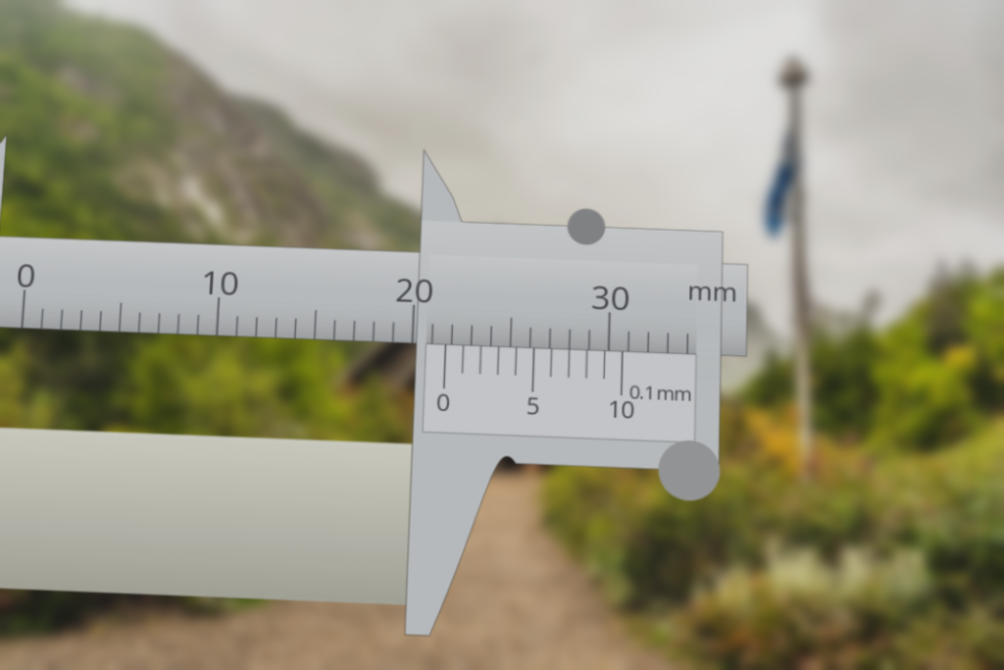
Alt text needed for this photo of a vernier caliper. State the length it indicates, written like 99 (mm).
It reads 21.7 (mm)
